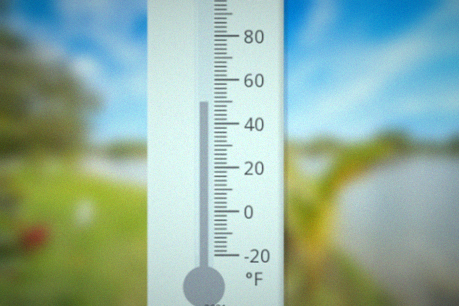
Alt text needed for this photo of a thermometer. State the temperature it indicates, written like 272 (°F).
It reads 50 (°F)
